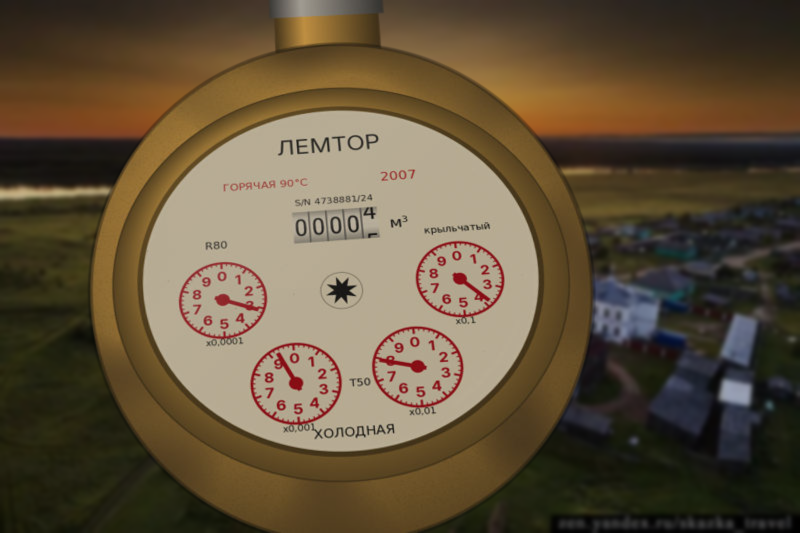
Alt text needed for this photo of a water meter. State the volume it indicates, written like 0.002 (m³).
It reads 4.3793 (m³)
